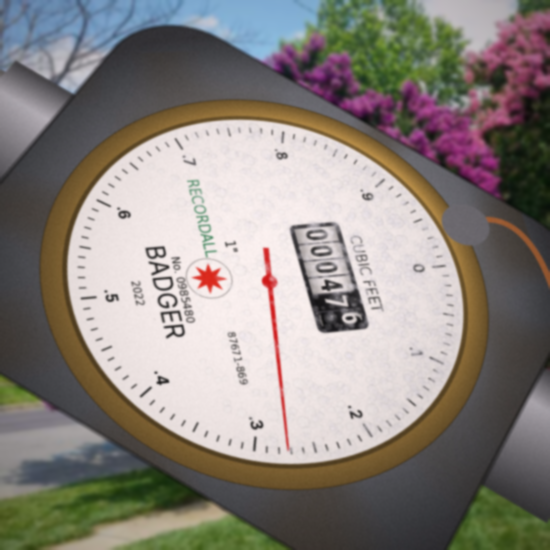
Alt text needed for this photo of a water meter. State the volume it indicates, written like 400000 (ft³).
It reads 476.27 (ft³)
